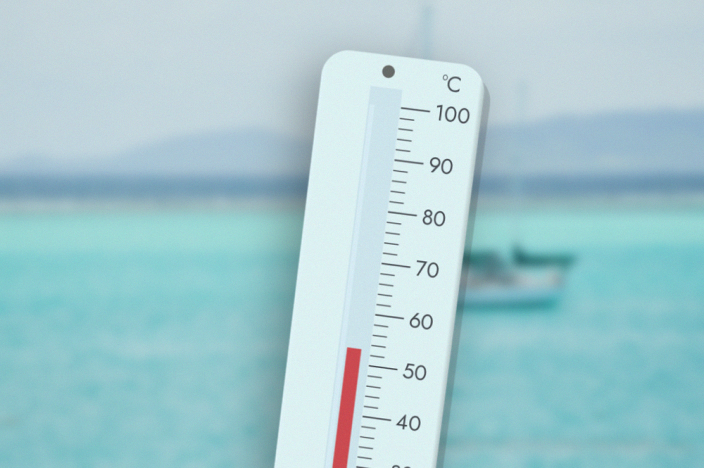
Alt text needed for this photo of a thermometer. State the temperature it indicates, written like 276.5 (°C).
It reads 53 (°C)
